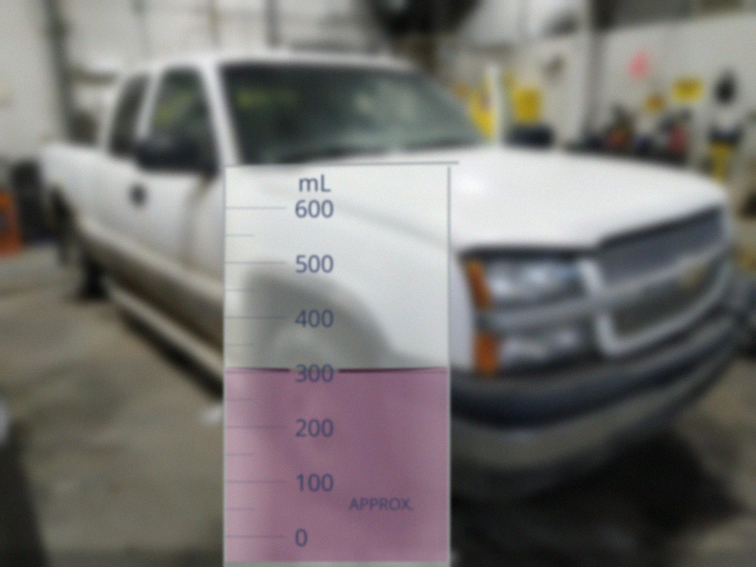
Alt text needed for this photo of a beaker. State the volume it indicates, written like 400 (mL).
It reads 300 (mL)
